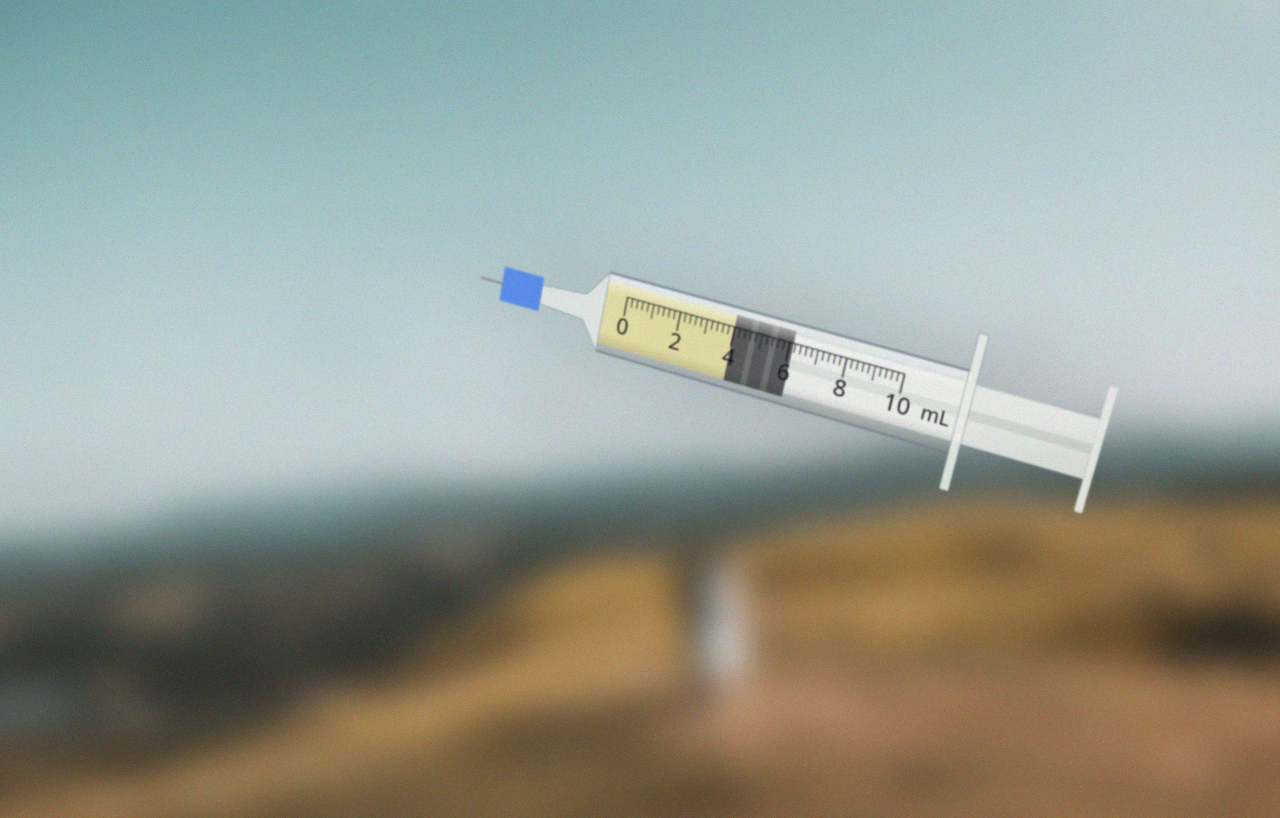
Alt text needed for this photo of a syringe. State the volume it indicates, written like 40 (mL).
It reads 4 (mL)
